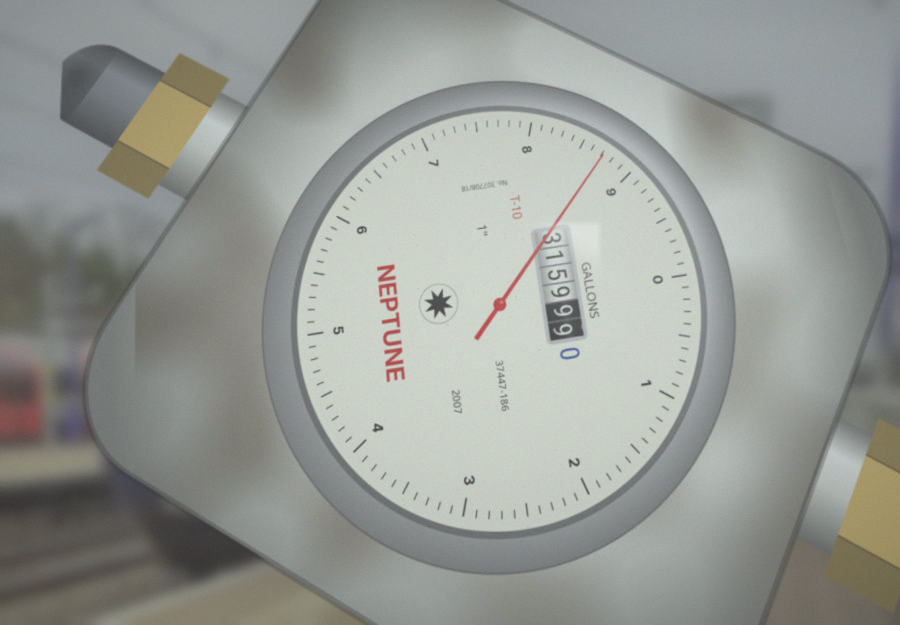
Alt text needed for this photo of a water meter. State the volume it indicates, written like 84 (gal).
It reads 3159988.7 (gal)
